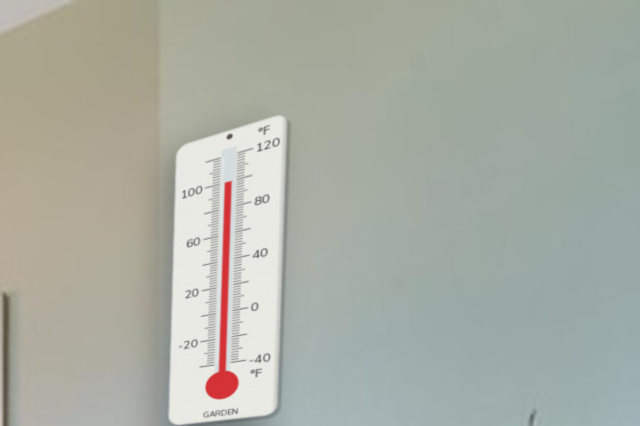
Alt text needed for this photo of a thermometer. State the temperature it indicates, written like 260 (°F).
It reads 100 (°F)
